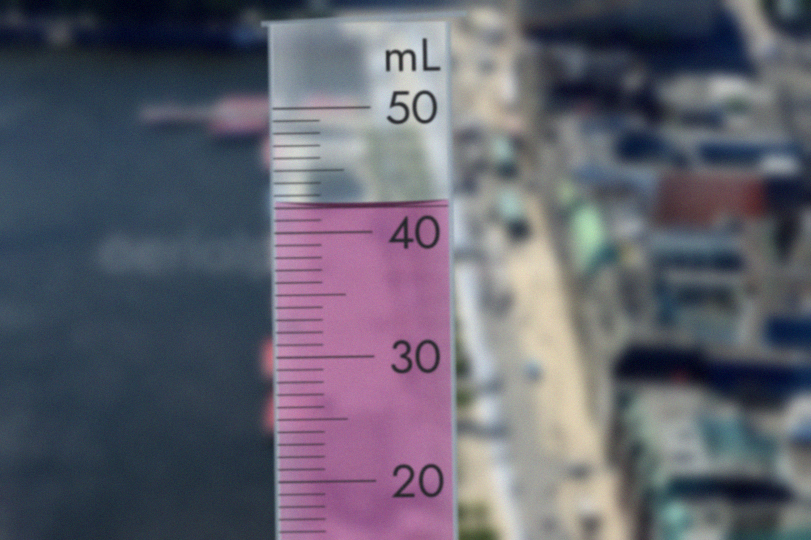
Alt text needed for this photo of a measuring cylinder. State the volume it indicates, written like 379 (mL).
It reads 42 (mL)
